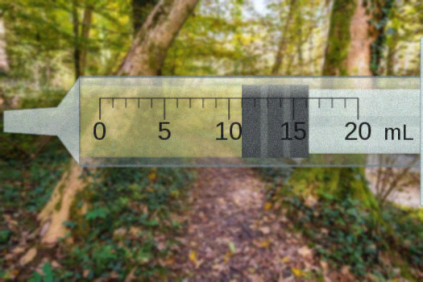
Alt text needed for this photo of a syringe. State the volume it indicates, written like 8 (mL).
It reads 11 (mL)
